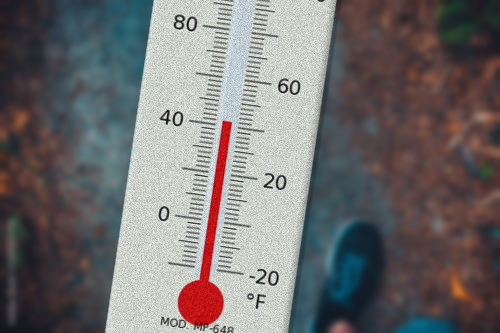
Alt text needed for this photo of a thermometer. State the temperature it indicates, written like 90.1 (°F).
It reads 42 (°F)
